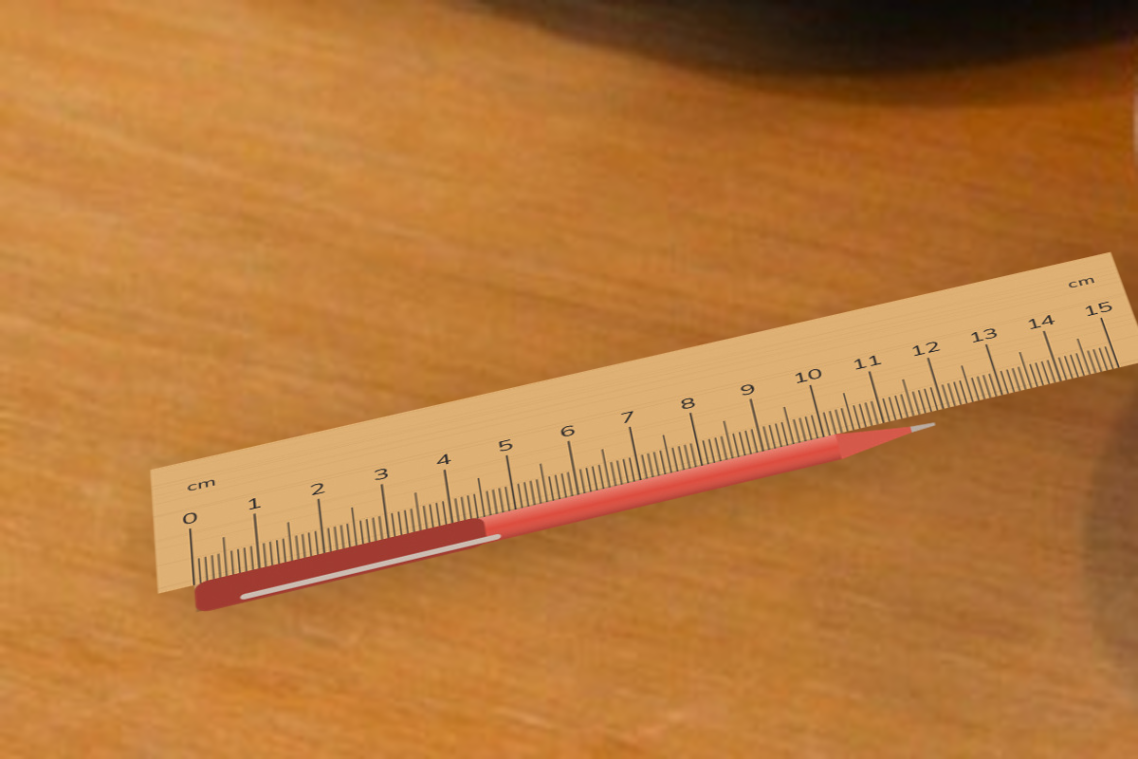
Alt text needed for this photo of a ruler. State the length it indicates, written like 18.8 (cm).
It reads 11.8 (cm)
